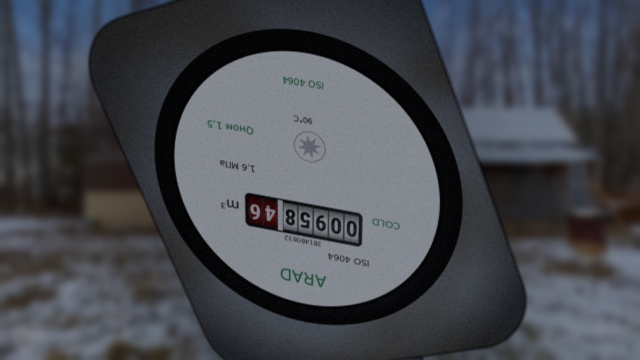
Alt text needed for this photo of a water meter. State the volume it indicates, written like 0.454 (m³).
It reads 958.46 (m³)
